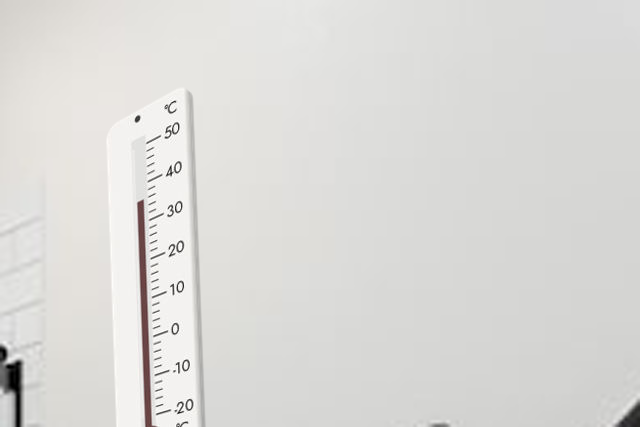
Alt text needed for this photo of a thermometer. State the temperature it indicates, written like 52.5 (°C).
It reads 36 (°C)
